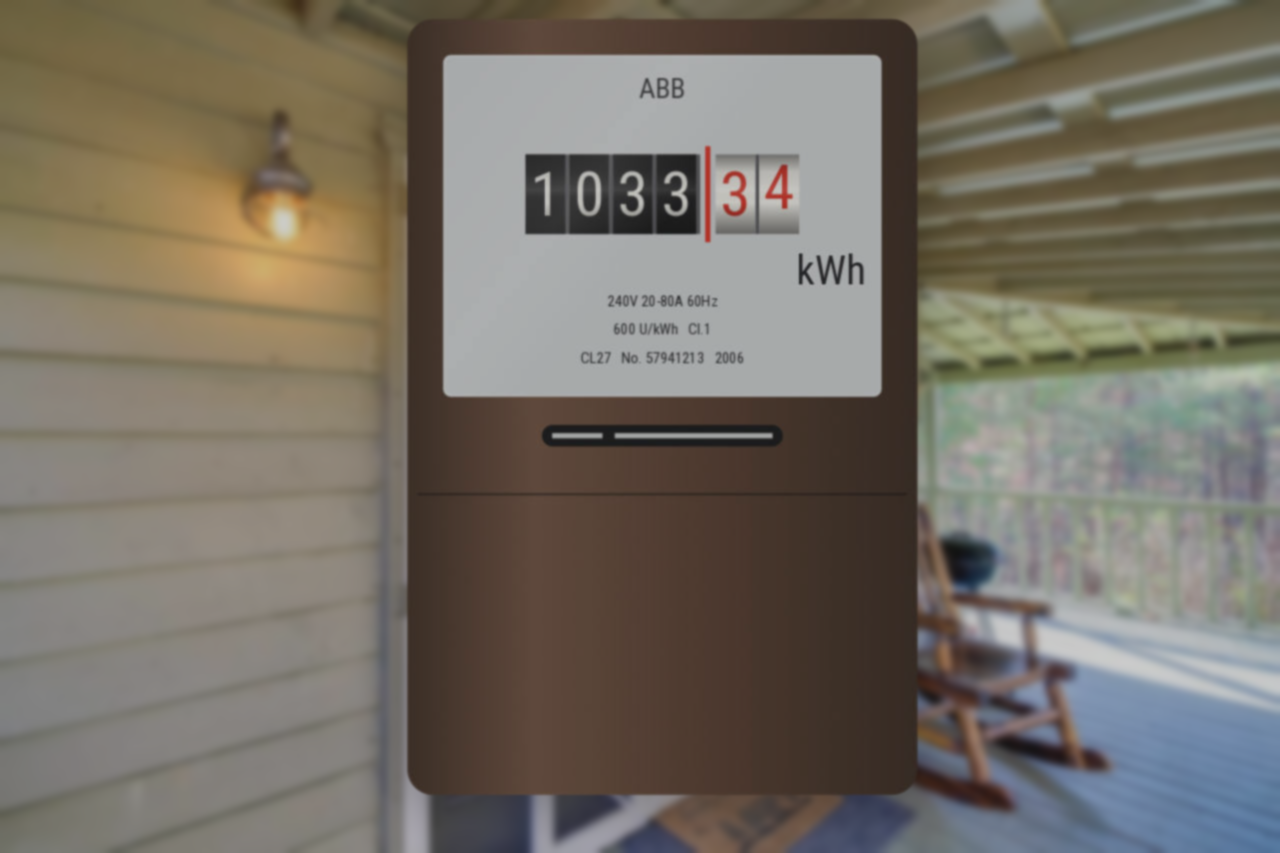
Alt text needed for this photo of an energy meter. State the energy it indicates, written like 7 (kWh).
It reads 1033.34 (kWh)
